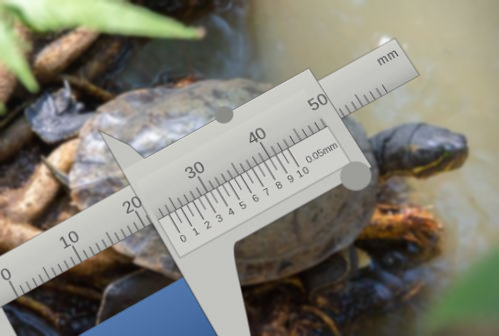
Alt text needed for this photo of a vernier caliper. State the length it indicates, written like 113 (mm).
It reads 23.8 (mm)
